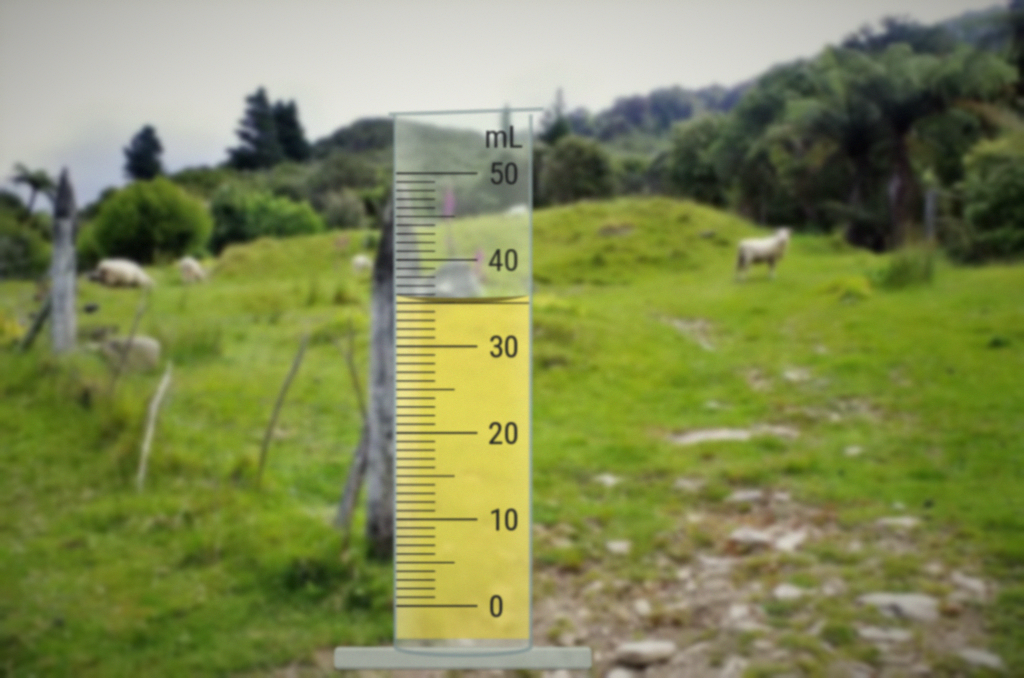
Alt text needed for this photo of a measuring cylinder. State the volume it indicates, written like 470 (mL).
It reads 35 (mL)
